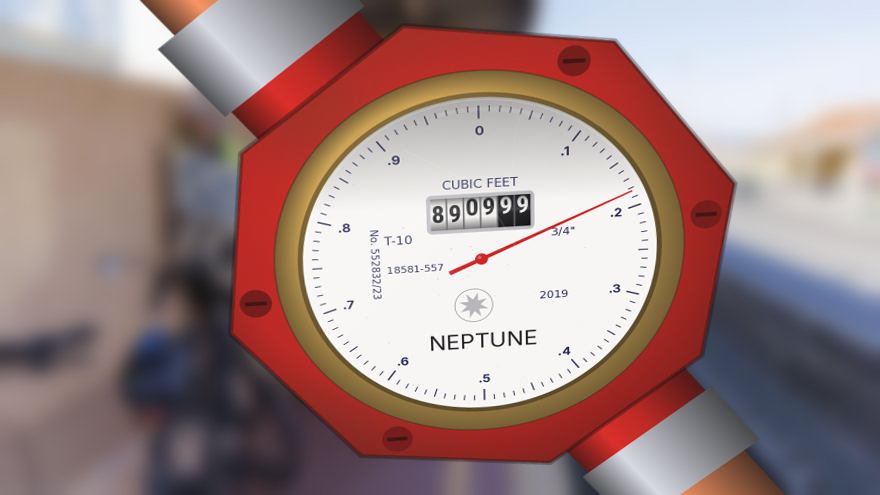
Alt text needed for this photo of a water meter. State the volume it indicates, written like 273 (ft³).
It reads 890999.18 (ft³)
